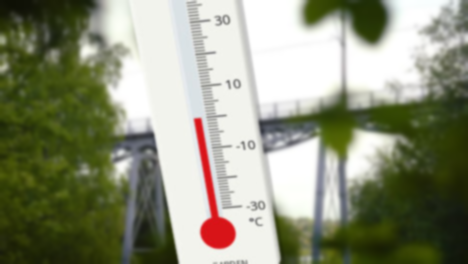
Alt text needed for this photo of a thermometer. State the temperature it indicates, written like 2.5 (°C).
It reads 0 (°C)
